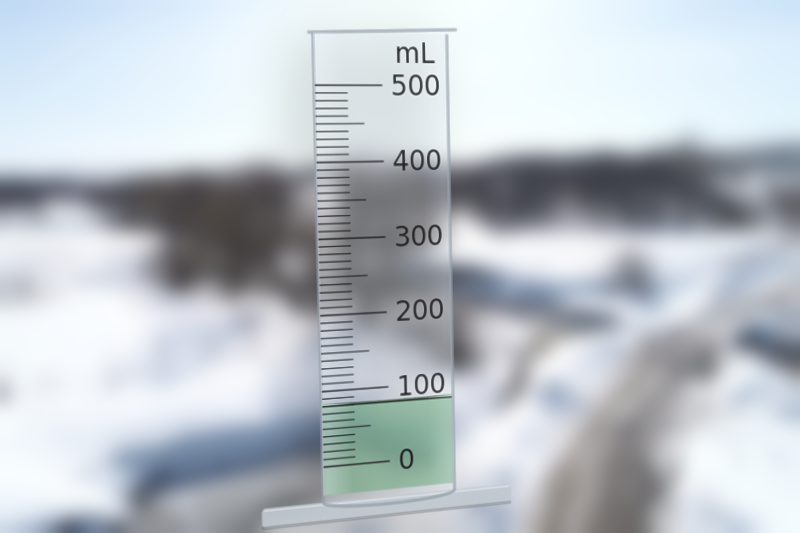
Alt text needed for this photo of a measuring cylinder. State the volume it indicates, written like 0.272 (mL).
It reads 80 (mL)
